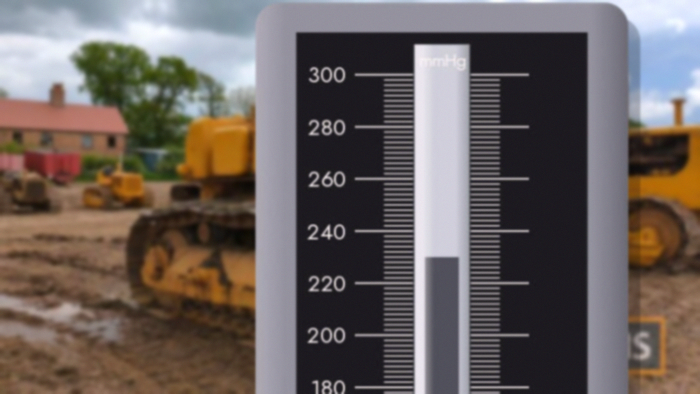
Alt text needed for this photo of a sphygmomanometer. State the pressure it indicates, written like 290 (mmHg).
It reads 230 (mmHg)
